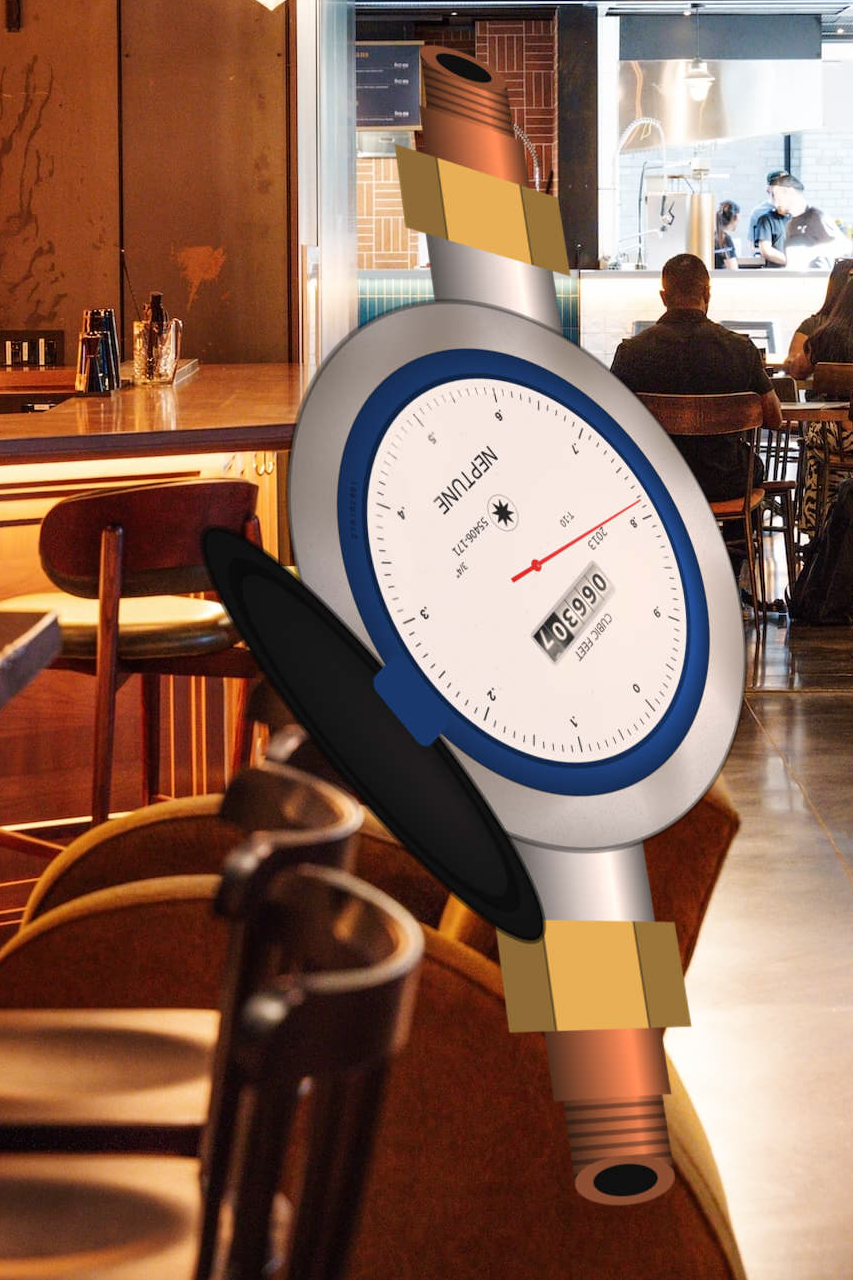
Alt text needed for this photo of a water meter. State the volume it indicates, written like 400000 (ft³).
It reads 66306.78 (ft³)
